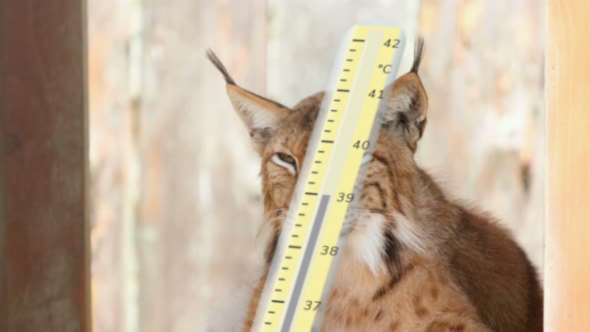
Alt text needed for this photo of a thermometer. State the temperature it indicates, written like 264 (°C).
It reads 39 (°C)
